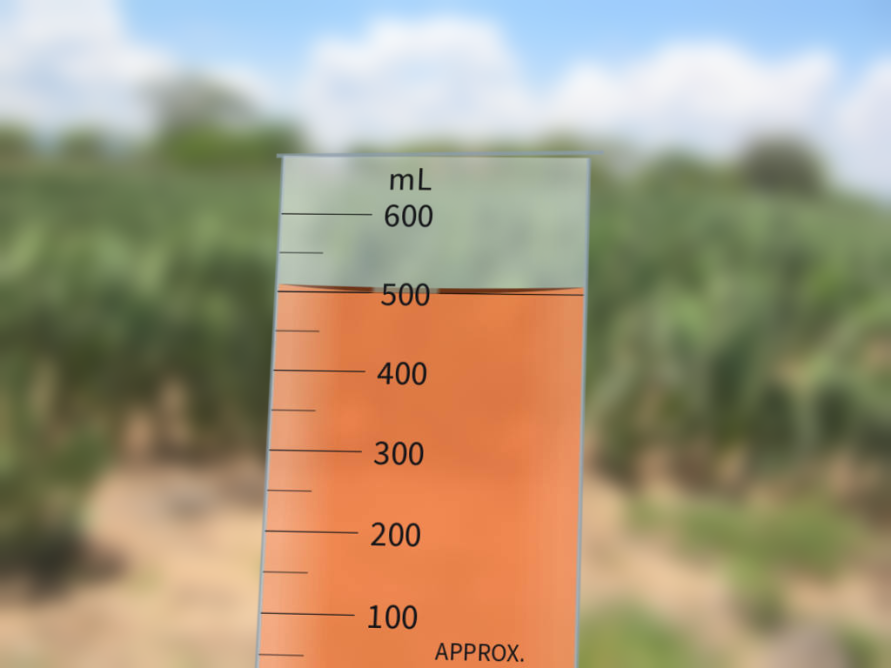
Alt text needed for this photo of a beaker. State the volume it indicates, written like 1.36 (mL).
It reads 500 (mL)
